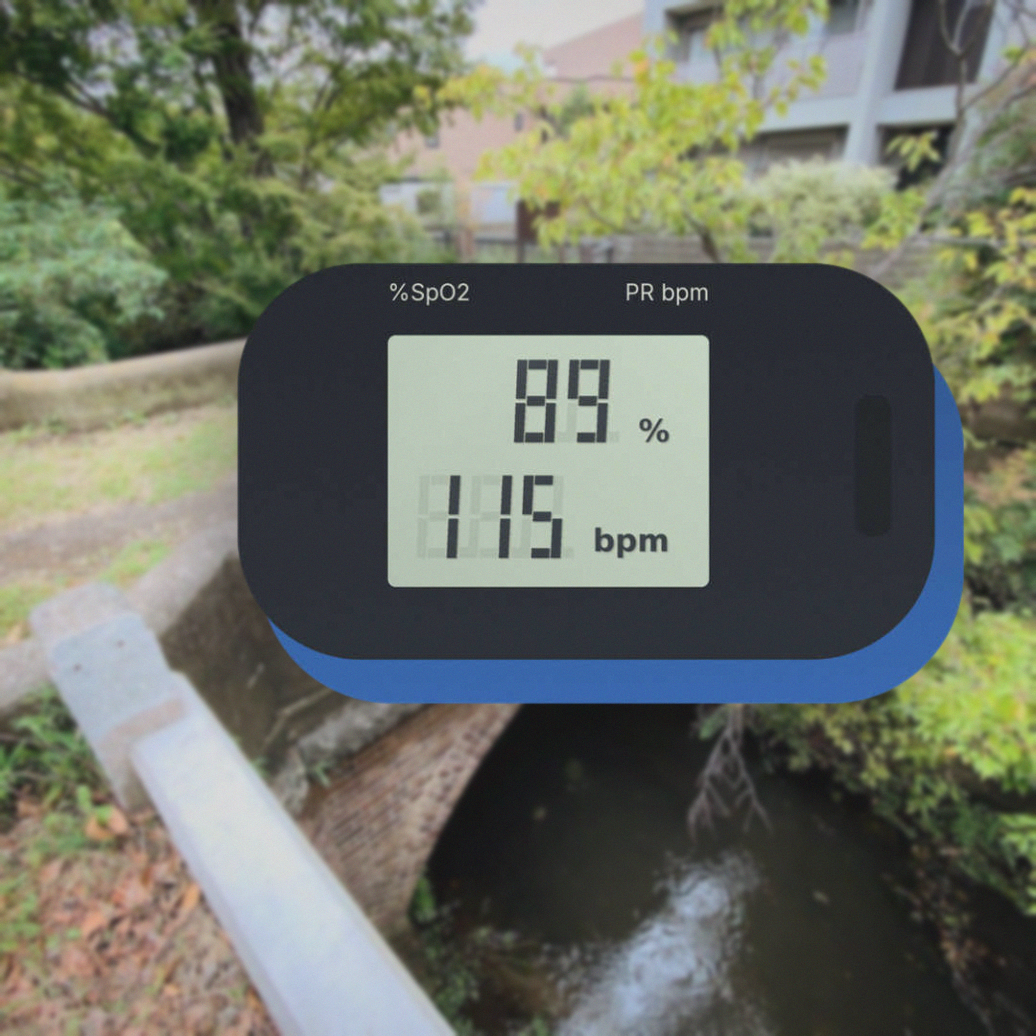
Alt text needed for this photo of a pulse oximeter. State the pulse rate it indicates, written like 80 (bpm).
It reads 115 (bpm)
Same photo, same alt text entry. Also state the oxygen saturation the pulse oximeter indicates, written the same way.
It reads 89 (%)
